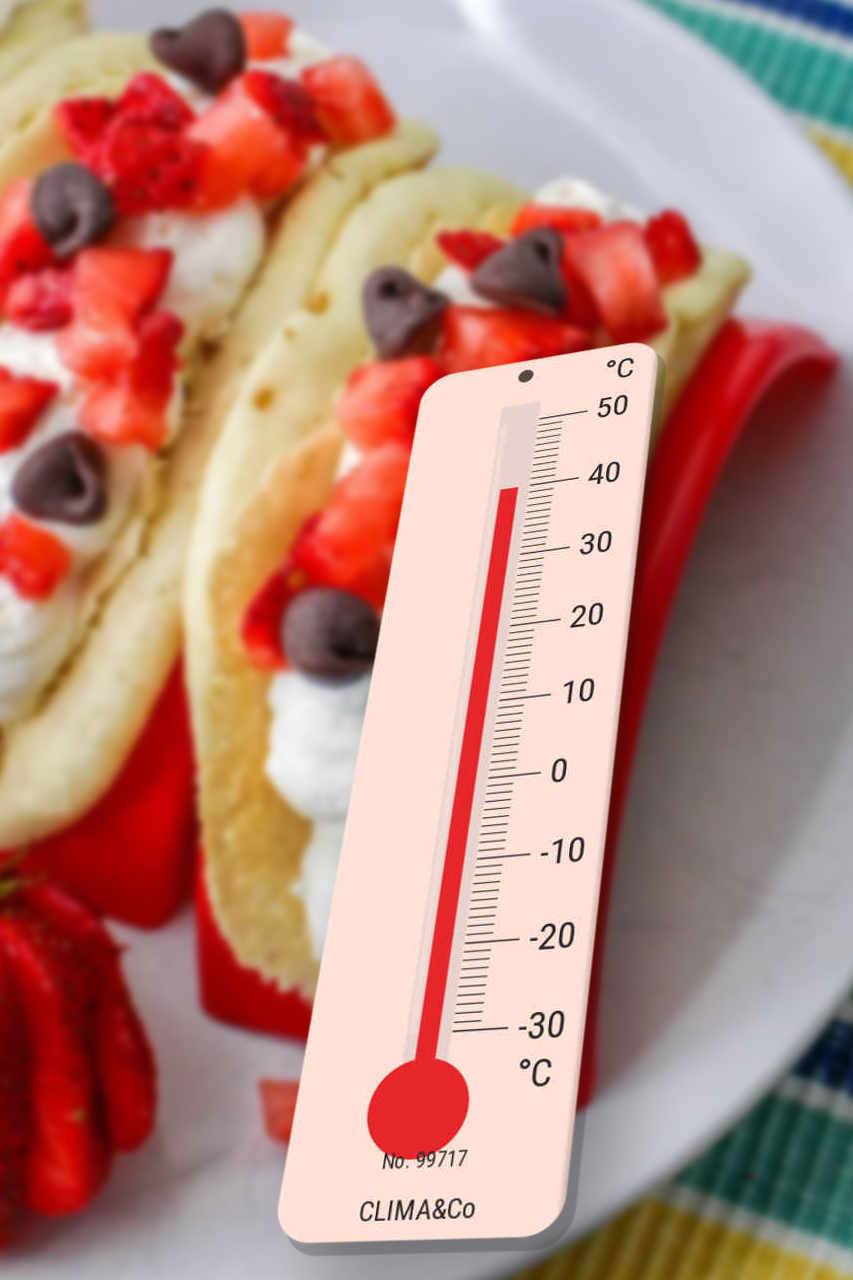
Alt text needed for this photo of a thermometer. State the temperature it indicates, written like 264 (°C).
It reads 40 (°C)
